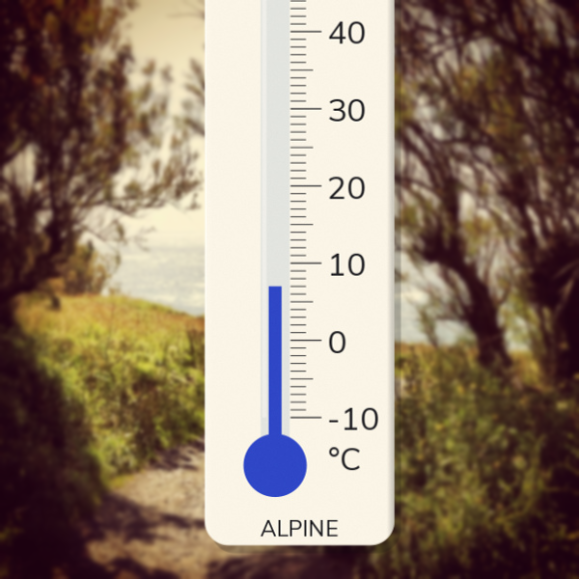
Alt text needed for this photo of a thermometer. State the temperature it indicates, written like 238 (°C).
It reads 7 (°C)
